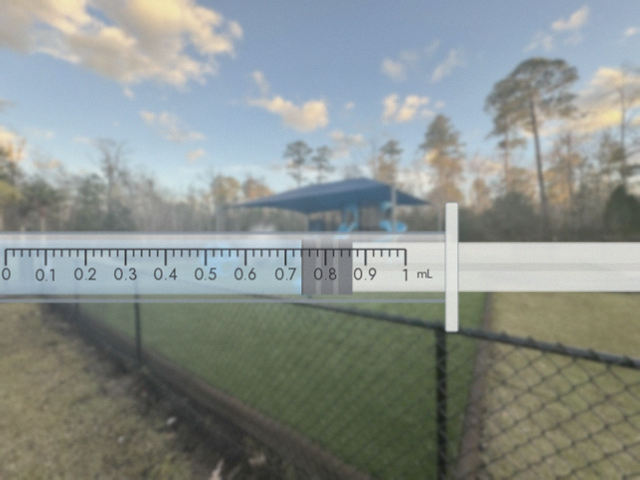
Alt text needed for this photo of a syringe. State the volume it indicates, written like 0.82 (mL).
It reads 0.74 (mL)
